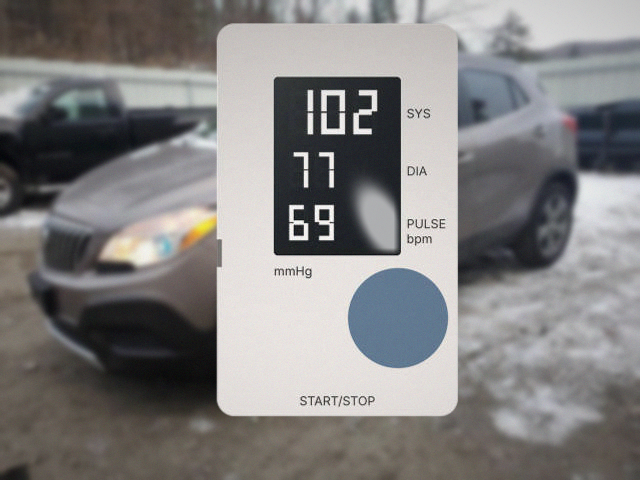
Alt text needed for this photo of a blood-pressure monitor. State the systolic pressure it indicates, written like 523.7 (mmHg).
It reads 102 (mmHg)
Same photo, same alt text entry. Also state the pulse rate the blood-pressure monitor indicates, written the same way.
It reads 69 (bpm)
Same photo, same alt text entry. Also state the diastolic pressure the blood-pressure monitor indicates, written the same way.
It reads 77 (mmHg)
